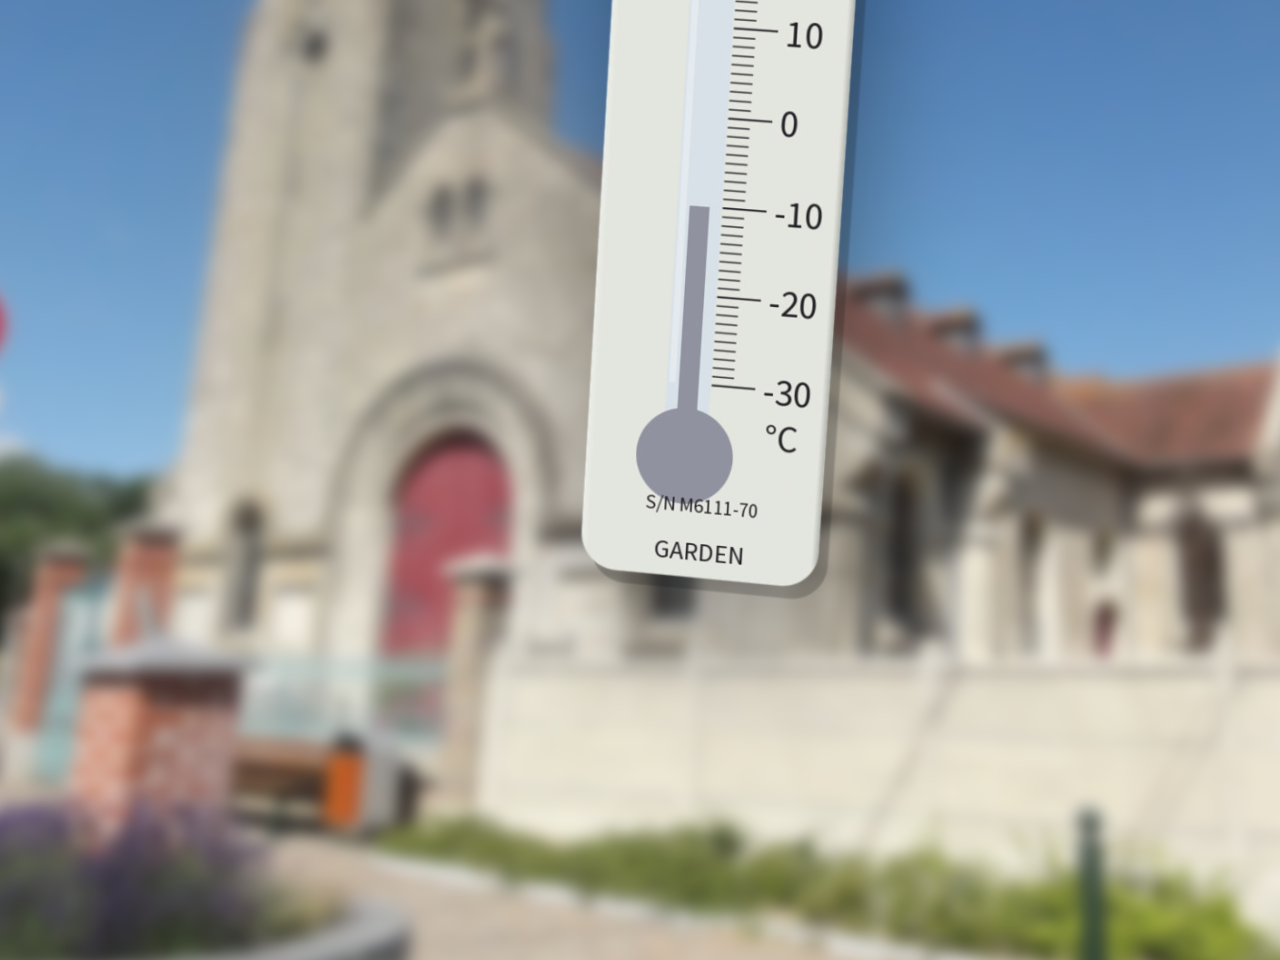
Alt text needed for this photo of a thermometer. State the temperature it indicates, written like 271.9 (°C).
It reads -10 (°C)
